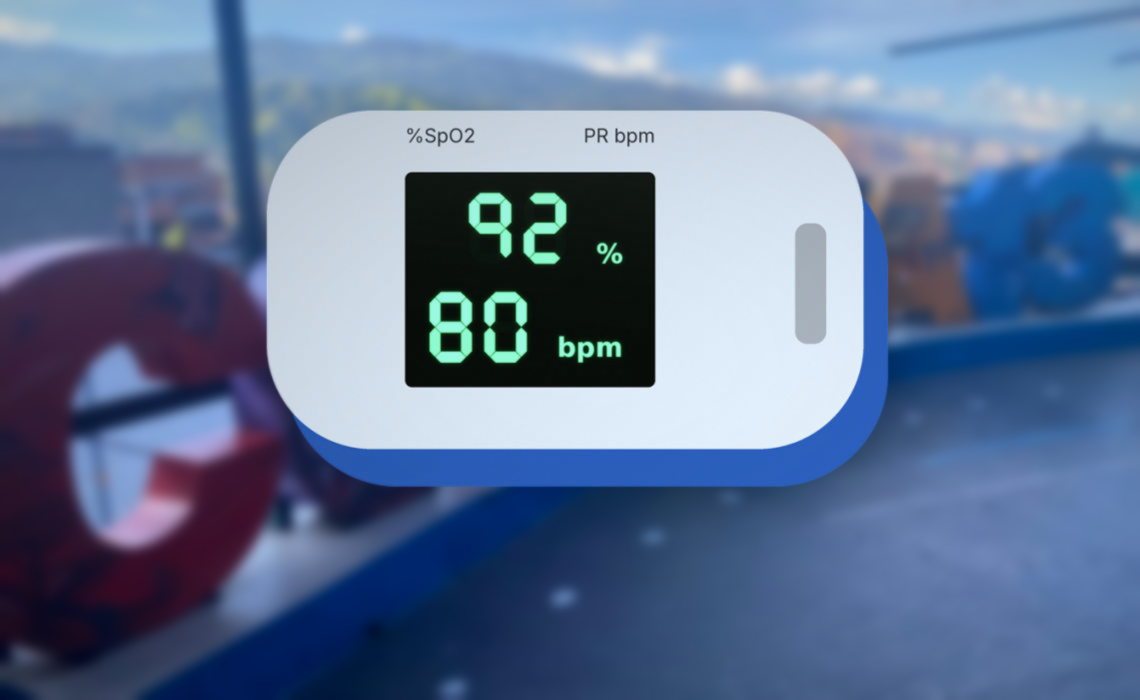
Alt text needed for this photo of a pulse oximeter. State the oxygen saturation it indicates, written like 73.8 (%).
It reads 92 (%)
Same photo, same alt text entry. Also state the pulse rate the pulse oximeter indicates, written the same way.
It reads 80 (bpm)
